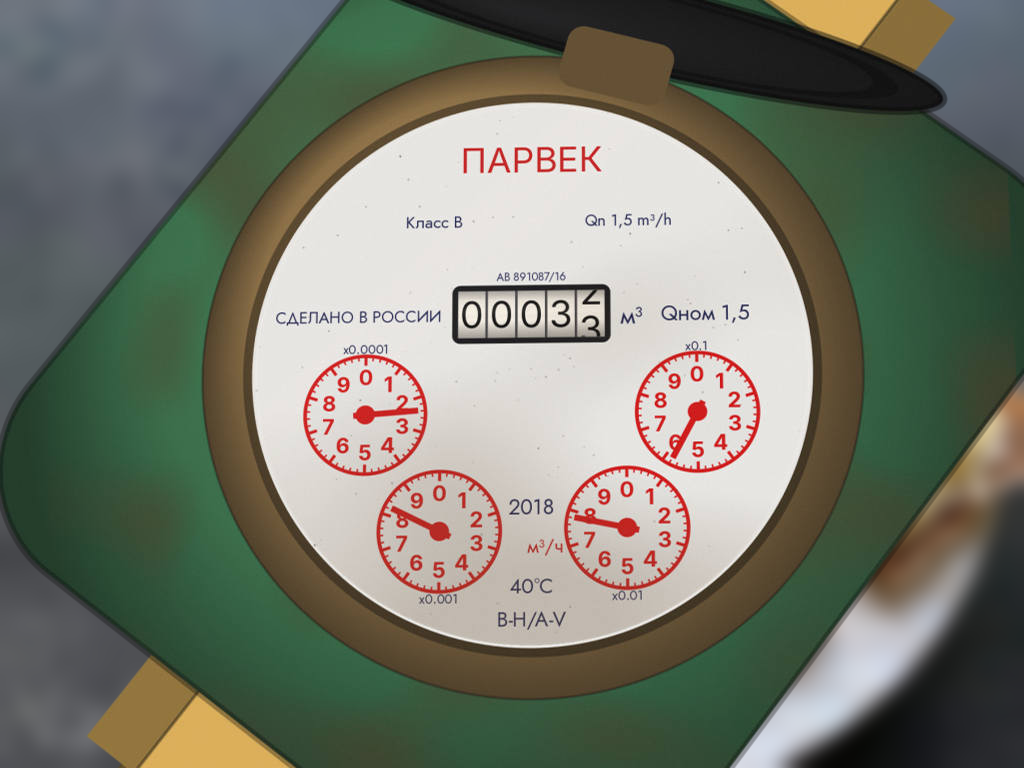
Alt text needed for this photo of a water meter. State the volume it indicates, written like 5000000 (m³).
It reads 32.5782 (m³)
